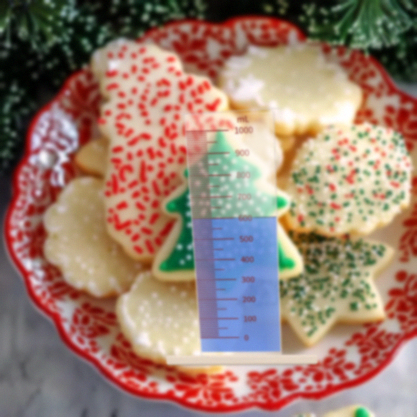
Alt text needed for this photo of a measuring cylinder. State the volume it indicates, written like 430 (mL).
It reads 600 (mL)
